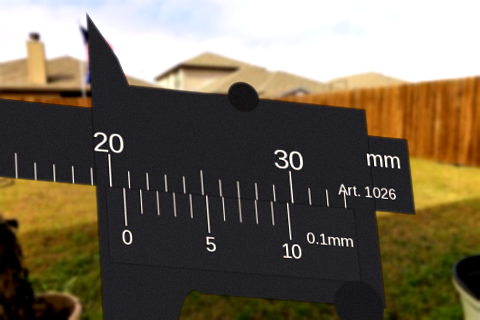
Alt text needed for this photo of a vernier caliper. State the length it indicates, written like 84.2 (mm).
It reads 20.7 (mm)
